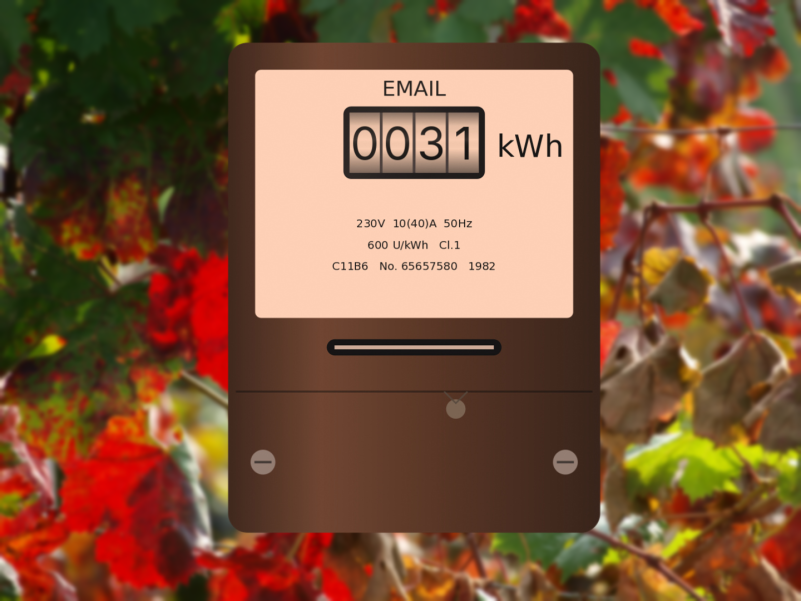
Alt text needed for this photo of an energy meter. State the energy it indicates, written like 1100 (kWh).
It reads 31 (kWh)
